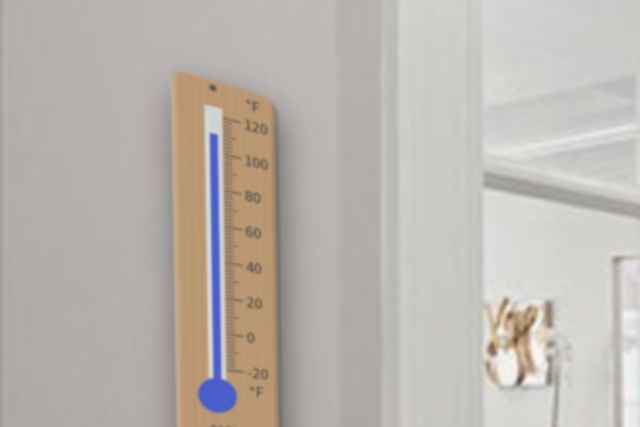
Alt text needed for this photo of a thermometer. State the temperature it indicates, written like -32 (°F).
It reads 110 (°F)
